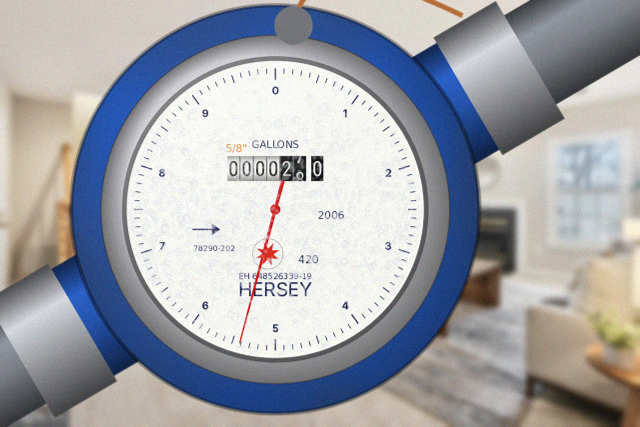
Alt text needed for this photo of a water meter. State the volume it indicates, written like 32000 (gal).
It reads 275.4 (gal)
